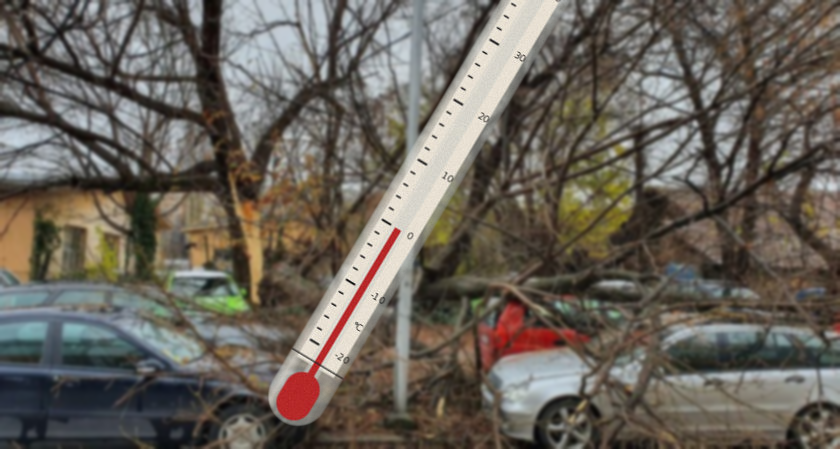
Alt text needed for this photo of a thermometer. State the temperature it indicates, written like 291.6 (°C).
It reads 0 (°C)
